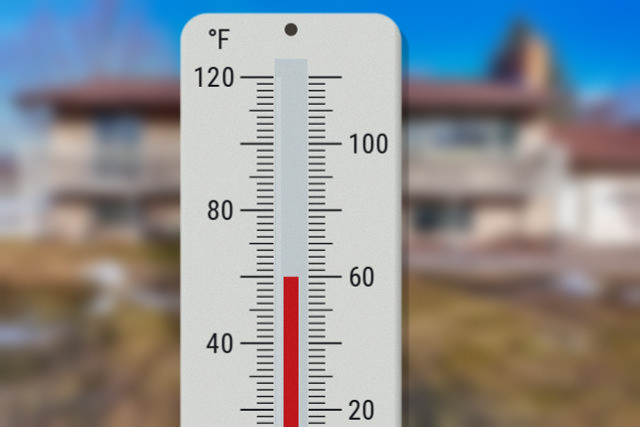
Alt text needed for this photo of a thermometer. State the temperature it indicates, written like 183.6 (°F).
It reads 60 (°F)
